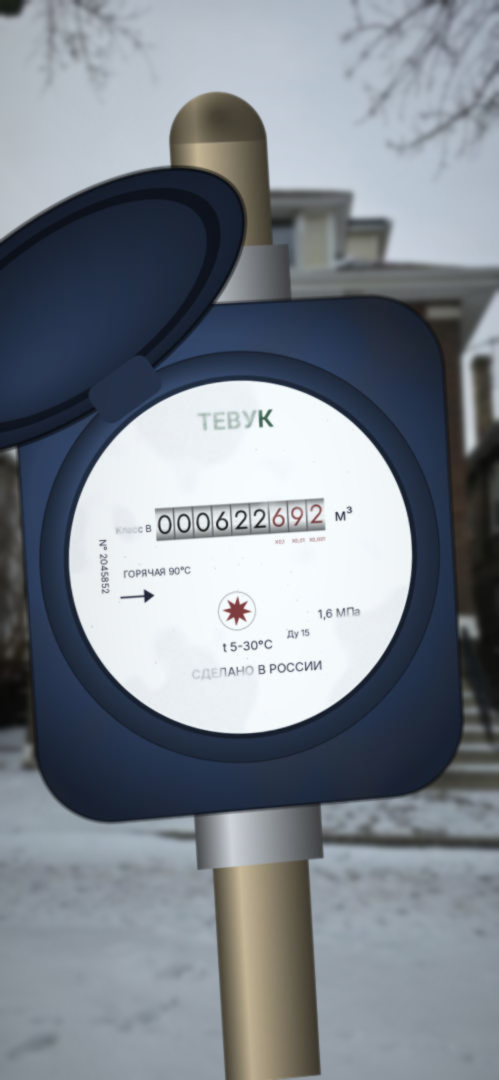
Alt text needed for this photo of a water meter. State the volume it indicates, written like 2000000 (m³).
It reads 622.692 (m³)
